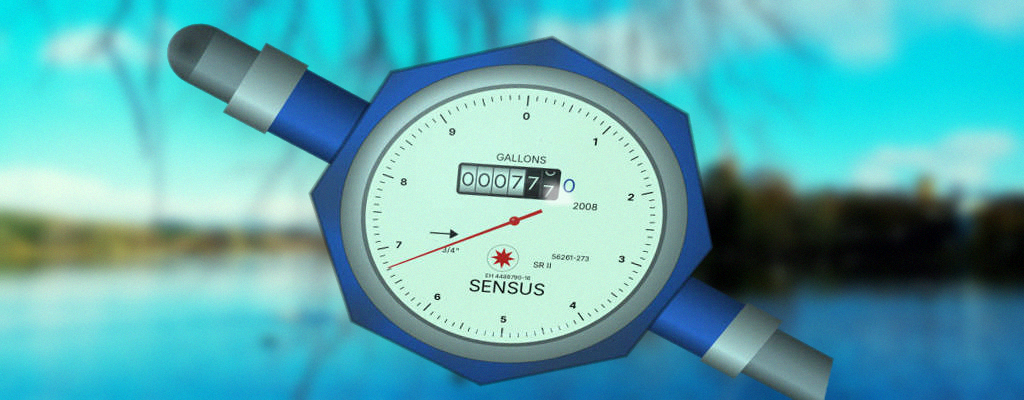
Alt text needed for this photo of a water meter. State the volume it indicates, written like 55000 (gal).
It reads 7766.7 (gal)
